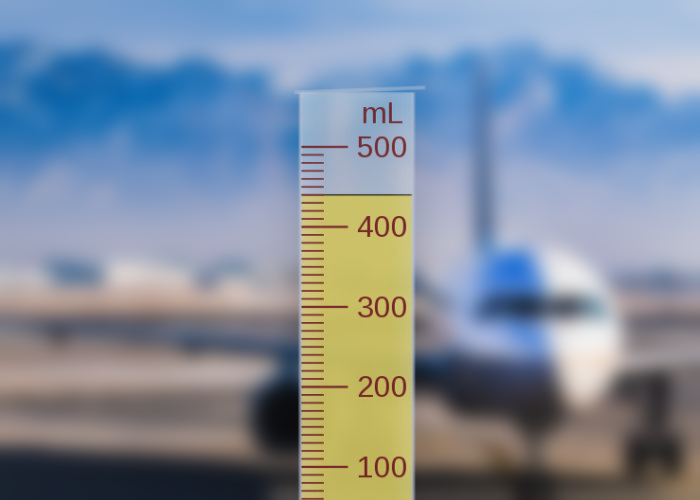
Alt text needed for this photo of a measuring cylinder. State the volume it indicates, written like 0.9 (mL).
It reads 440 (mL)
